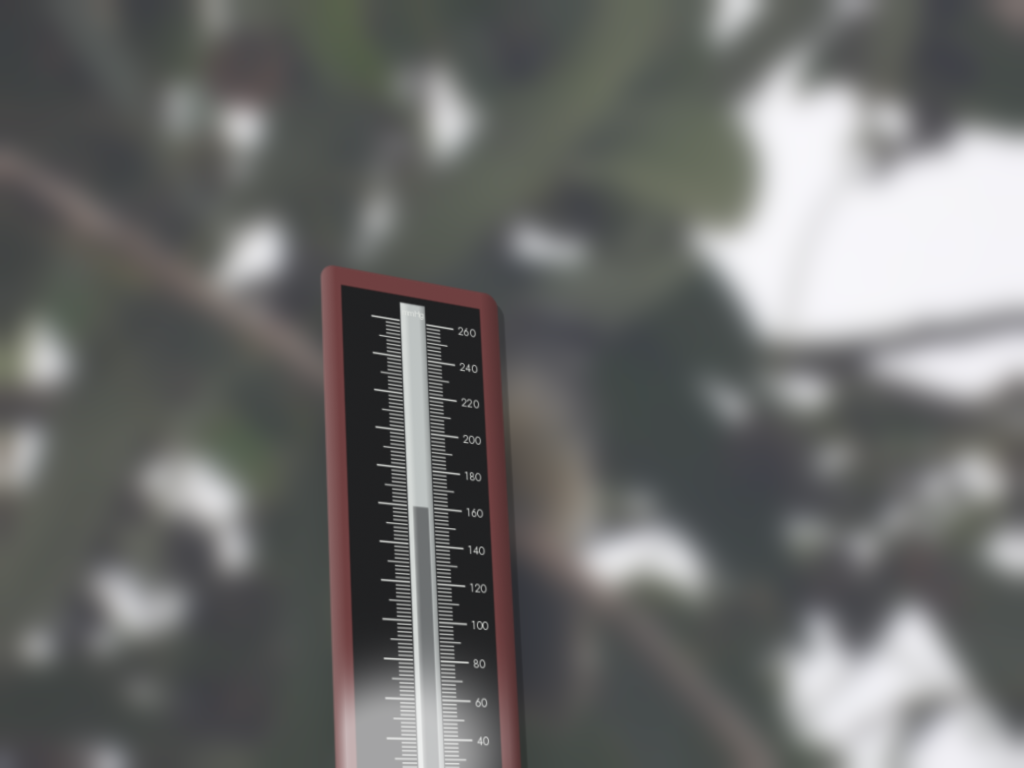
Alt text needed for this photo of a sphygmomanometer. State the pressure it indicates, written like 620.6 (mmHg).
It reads 160 (mmHg)
